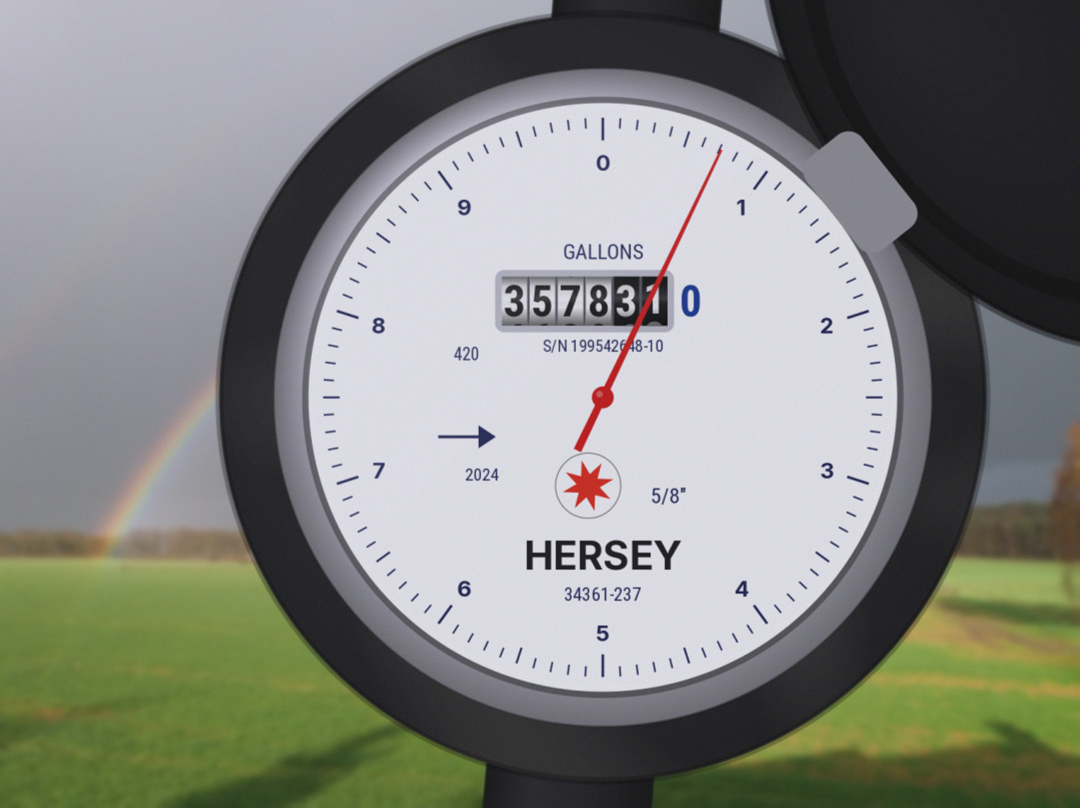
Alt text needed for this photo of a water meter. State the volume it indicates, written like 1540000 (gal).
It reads 3578310.7 (gal)
